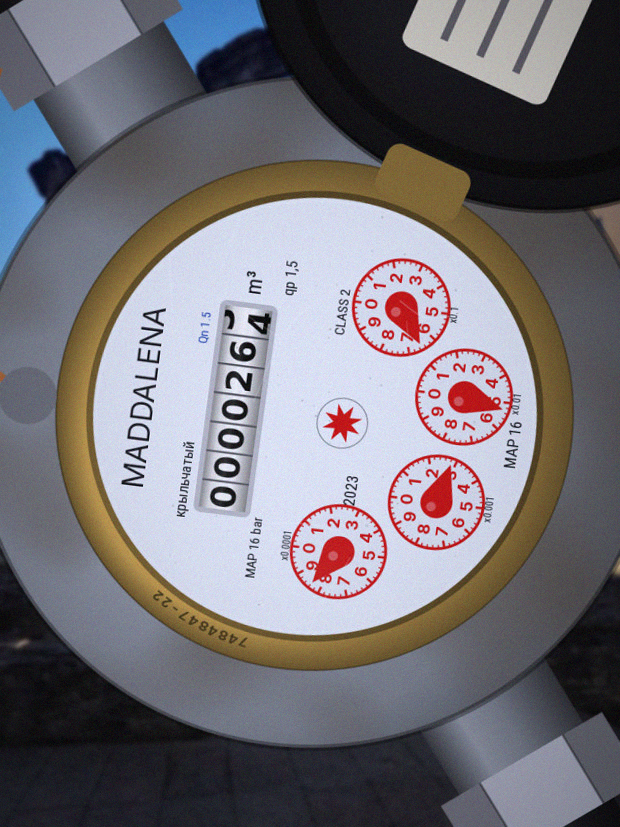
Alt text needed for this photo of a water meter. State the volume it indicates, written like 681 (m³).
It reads 263.6528 (m³)
